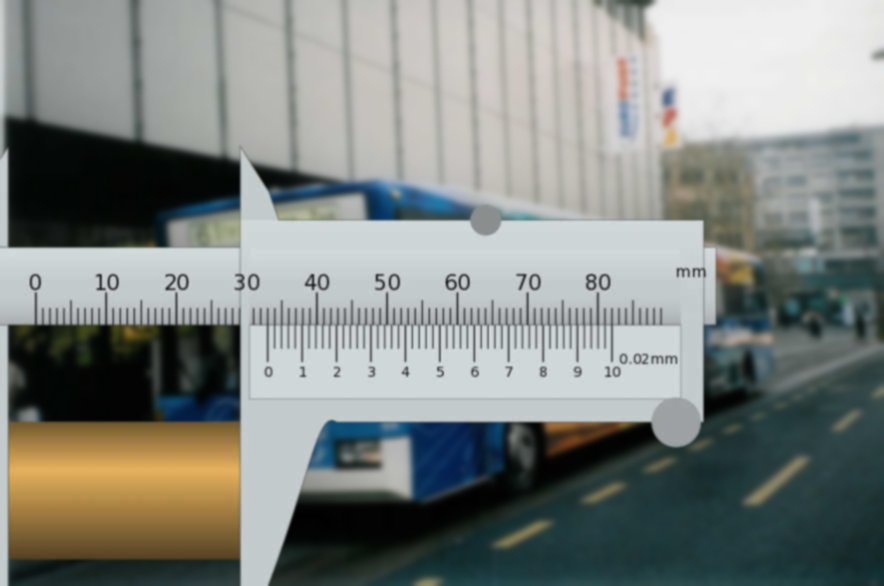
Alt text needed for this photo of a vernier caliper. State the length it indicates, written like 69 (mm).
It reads 33.0 (mm)
